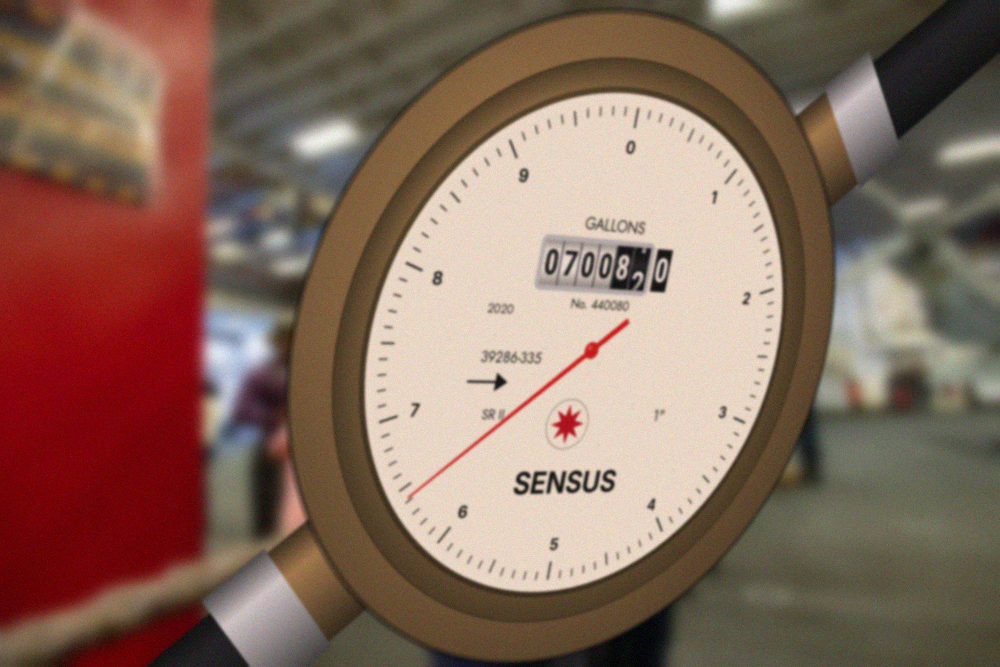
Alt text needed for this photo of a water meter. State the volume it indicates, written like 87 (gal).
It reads 700816.4 (gal)
